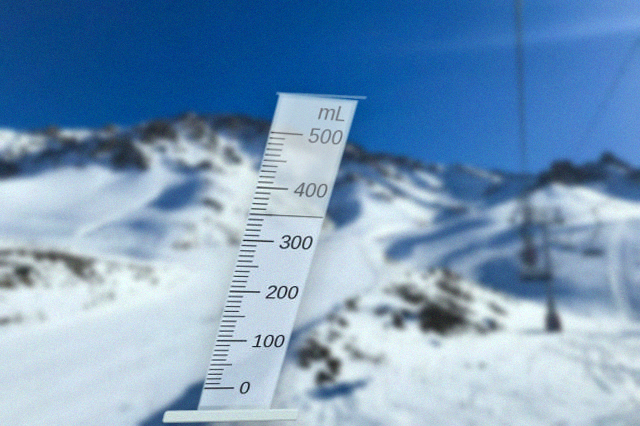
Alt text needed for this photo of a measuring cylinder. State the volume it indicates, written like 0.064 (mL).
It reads 350 (mL)
